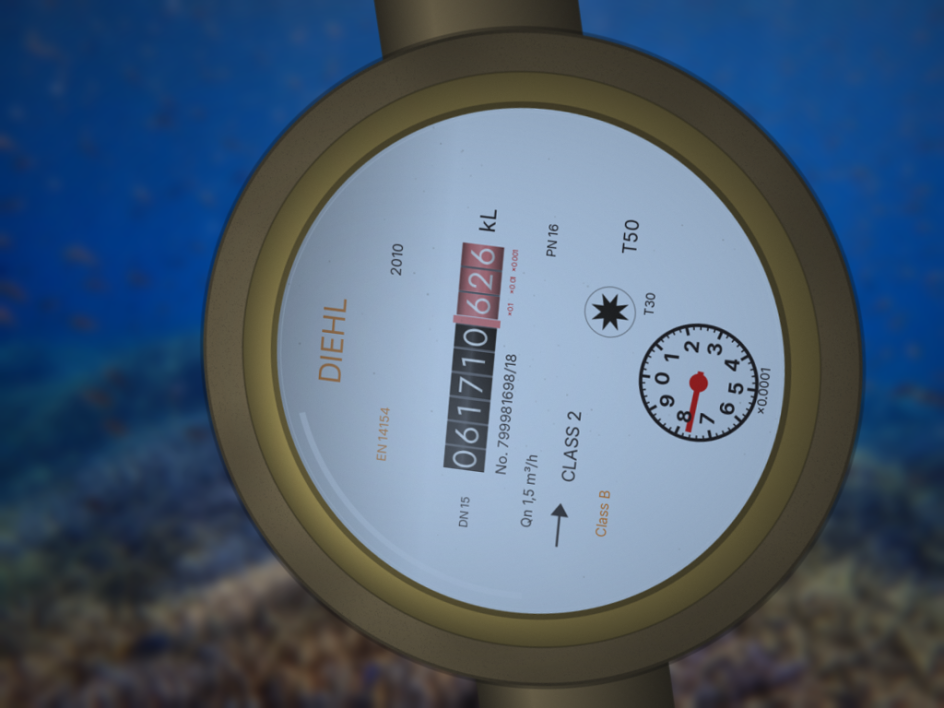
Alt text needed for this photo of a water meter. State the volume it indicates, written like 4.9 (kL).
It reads 61710.6267 (kL)
